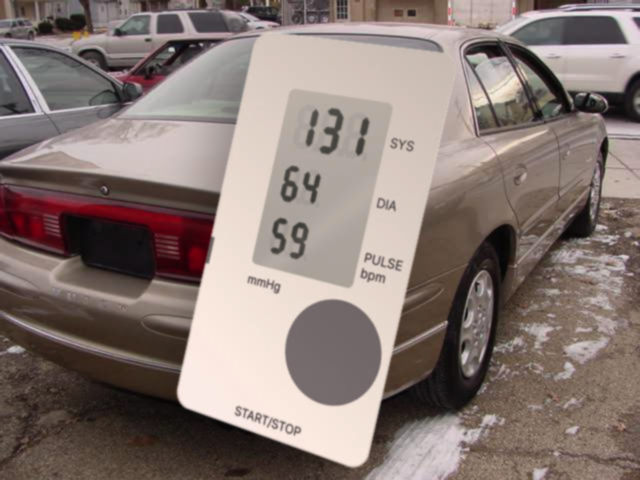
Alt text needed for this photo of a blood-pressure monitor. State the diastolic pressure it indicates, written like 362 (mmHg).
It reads 64 (mmHg)
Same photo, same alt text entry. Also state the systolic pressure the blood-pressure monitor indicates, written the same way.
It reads 131 (mmHg)
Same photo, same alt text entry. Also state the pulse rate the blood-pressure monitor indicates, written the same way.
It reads 59 (bpm)
